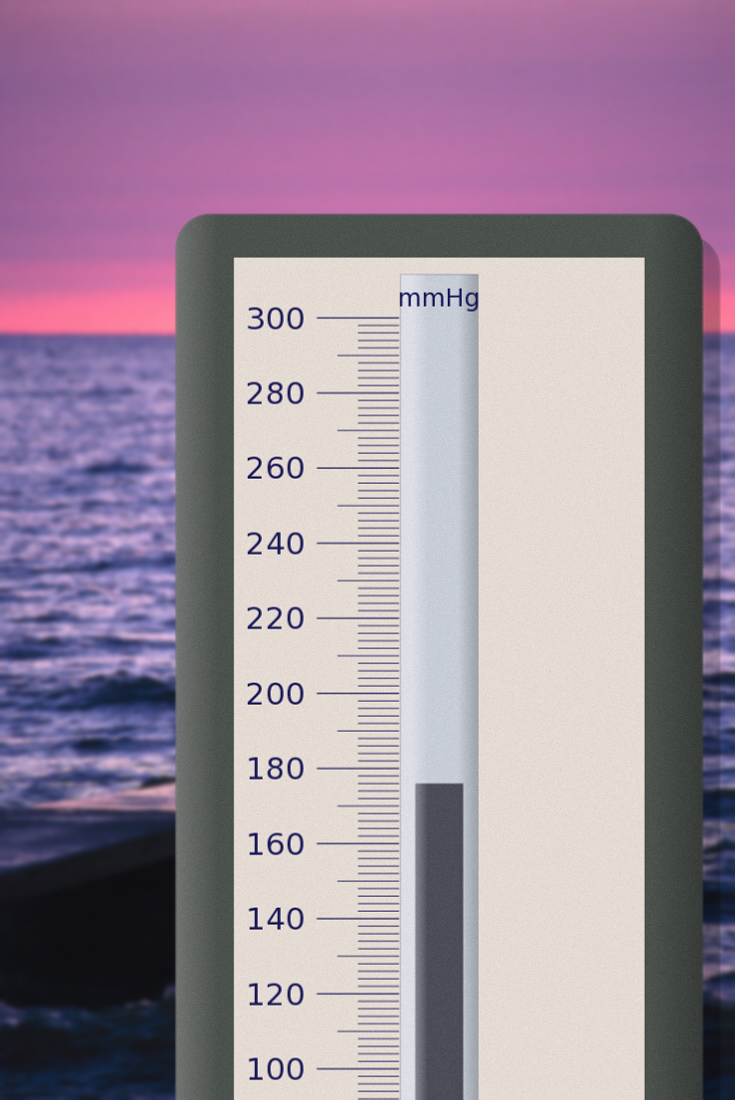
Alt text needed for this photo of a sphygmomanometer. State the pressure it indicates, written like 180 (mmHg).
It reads 176 (mmHg)
